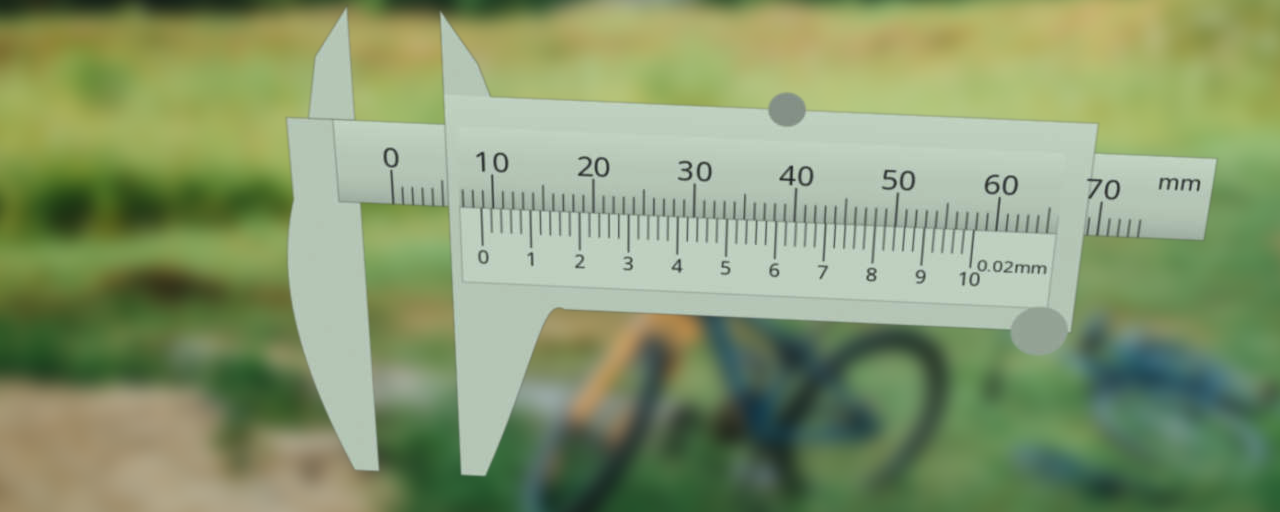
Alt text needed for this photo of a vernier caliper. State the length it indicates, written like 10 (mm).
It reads 8.8 (mm)
